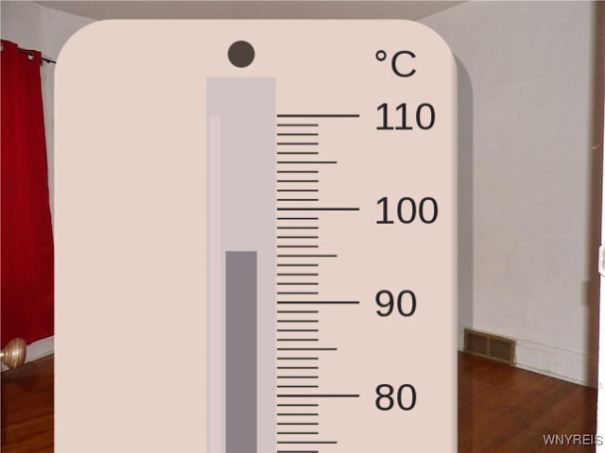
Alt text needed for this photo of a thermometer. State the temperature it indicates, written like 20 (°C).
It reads 95.5 (°C)
